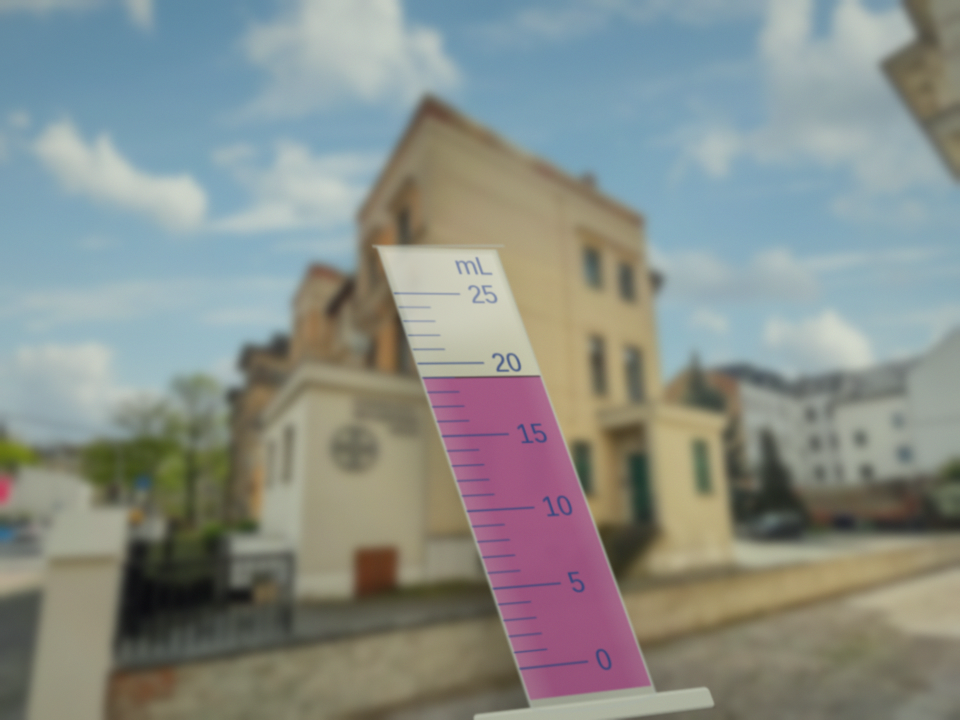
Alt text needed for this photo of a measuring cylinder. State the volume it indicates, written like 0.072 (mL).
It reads 19 (mL)
